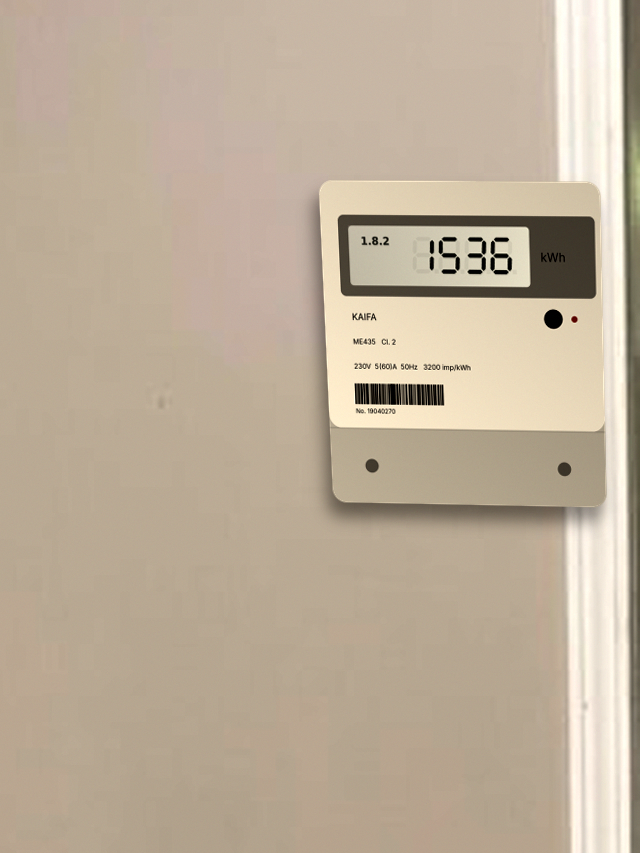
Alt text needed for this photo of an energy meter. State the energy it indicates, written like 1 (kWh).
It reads 1536 (kWh)
